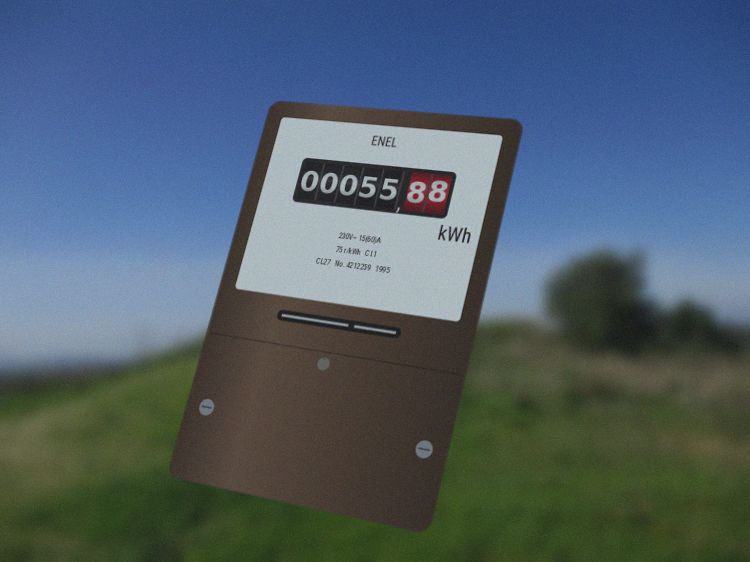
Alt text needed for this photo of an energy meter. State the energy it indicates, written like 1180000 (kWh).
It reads 55.88 (kWh)
